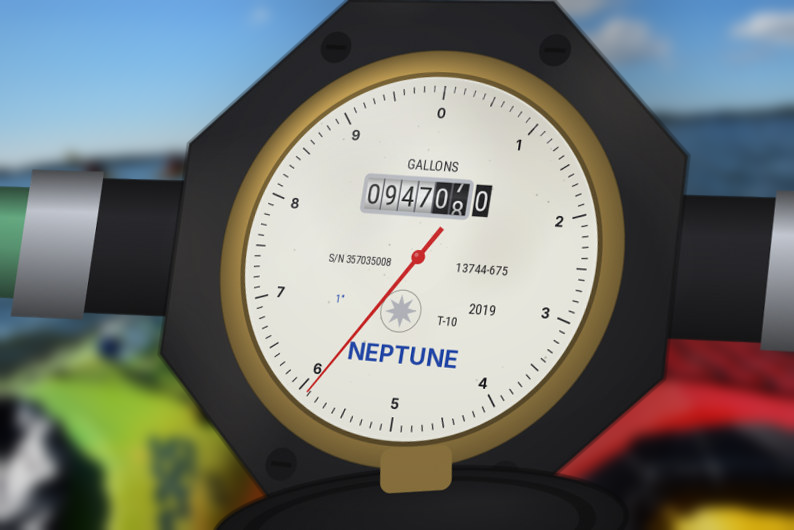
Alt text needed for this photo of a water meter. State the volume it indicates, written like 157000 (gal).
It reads 947075.9 (gal)
